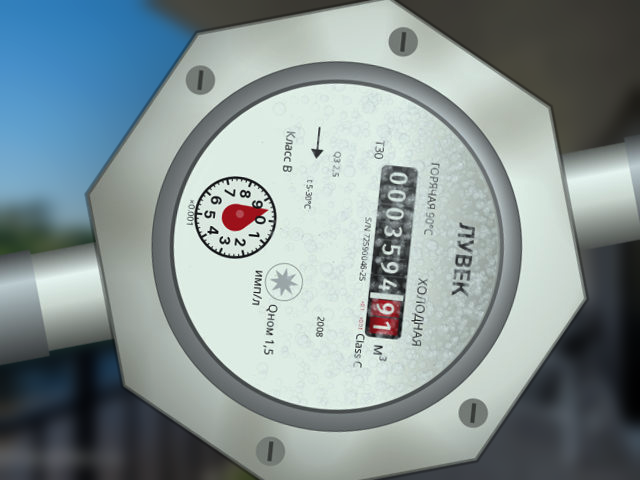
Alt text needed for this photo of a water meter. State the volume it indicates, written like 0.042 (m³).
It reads 3594.909 (m³)
